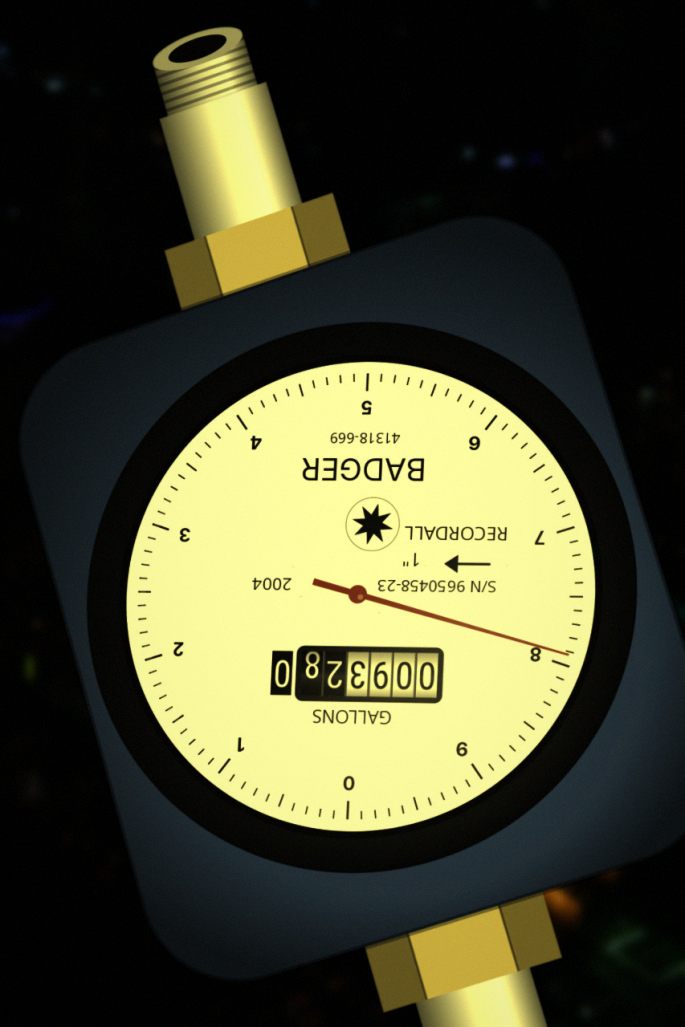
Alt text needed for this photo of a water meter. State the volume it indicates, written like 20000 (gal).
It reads 93277.9 (gal)
